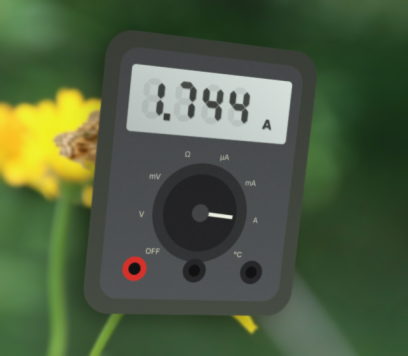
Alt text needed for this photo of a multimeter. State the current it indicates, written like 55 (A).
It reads 1.744 (A)
